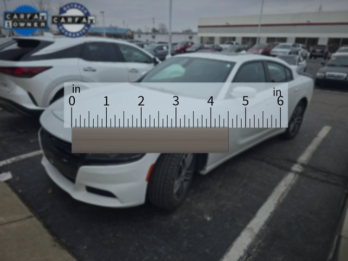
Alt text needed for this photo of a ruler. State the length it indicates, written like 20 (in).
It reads 4.5 (in)
